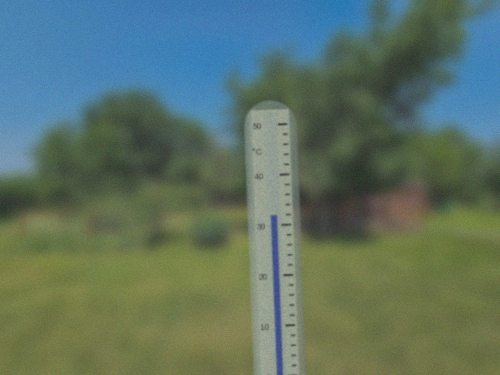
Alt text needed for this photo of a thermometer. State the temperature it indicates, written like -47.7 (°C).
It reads 32 (°C)
